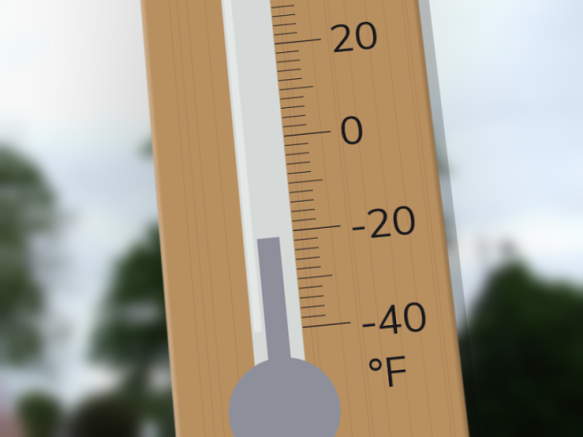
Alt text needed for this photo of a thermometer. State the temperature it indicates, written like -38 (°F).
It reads -21 (°F)
